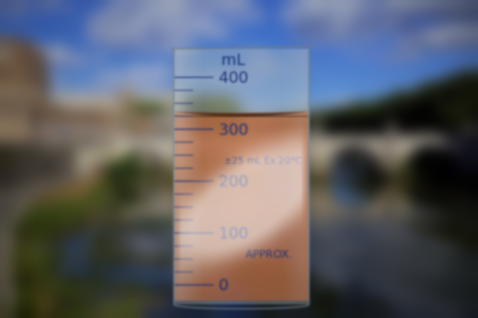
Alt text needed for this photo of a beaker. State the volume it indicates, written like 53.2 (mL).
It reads 325 (mL)
